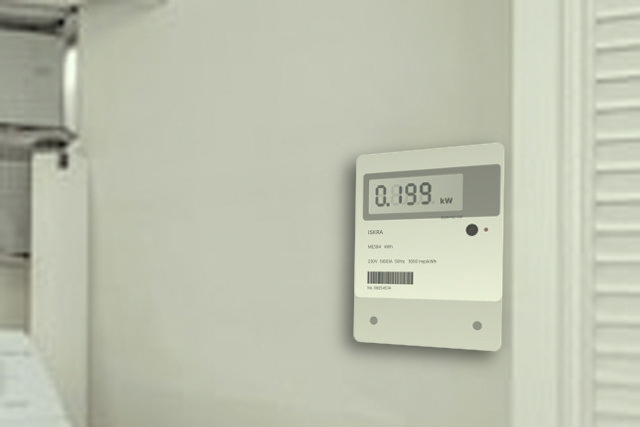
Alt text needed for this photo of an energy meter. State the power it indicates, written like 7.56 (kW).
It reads 0.199 (kW)
